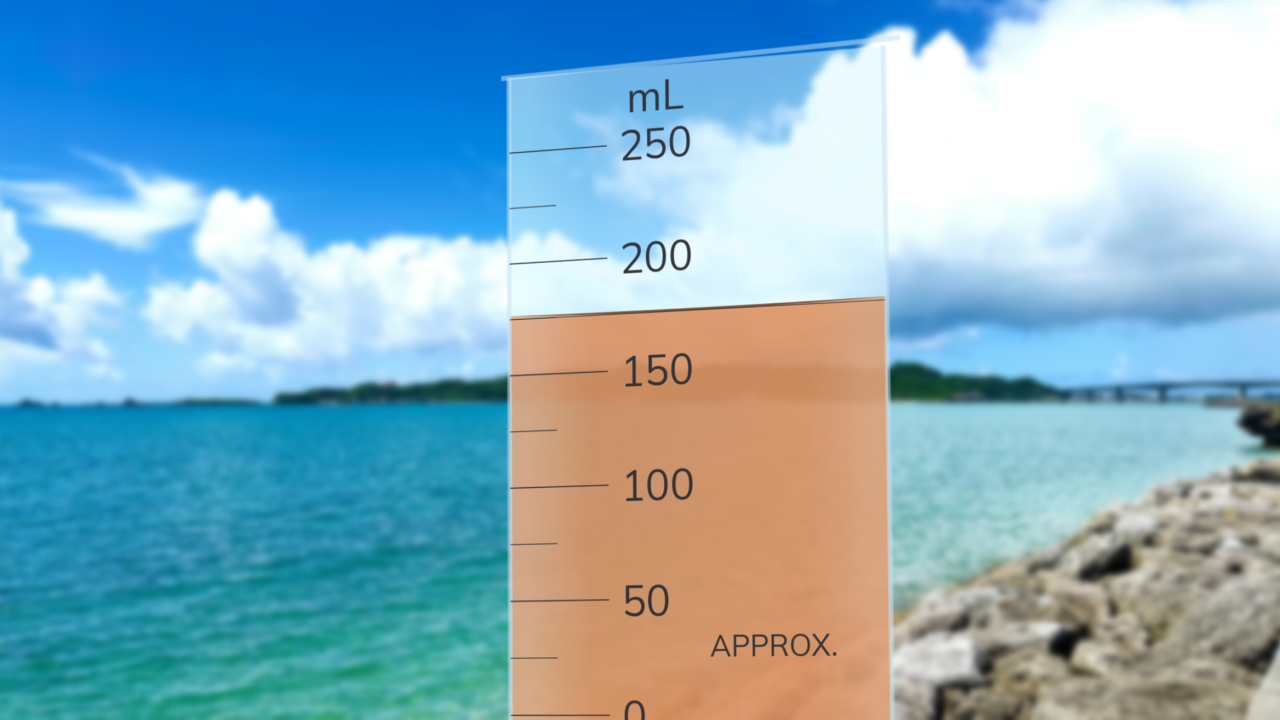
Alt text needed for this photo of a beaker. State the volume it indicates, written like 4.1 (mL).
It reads 175 (mL)
